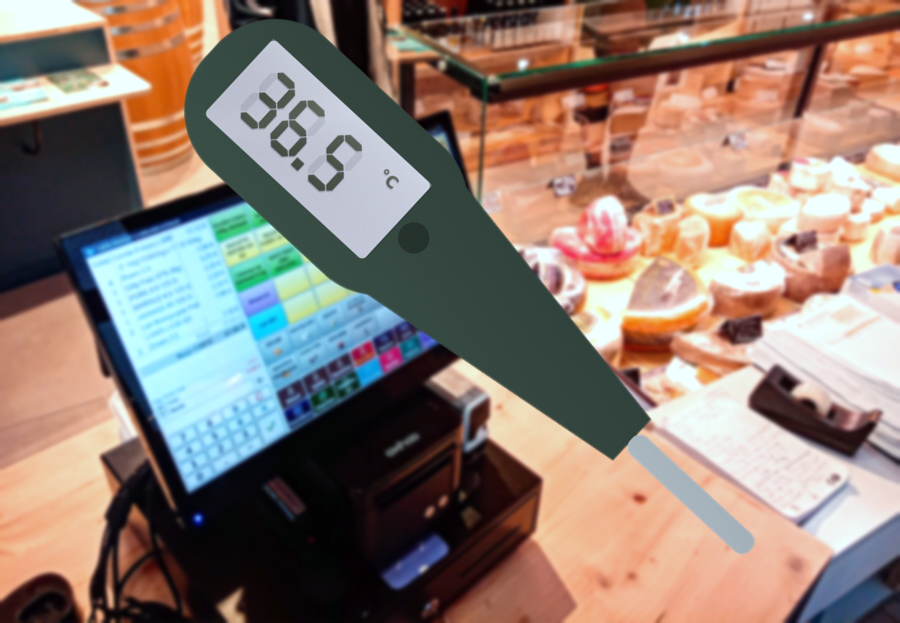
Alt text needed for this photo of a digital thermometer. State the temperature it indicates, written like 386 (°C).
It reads 36.5 (°C)
